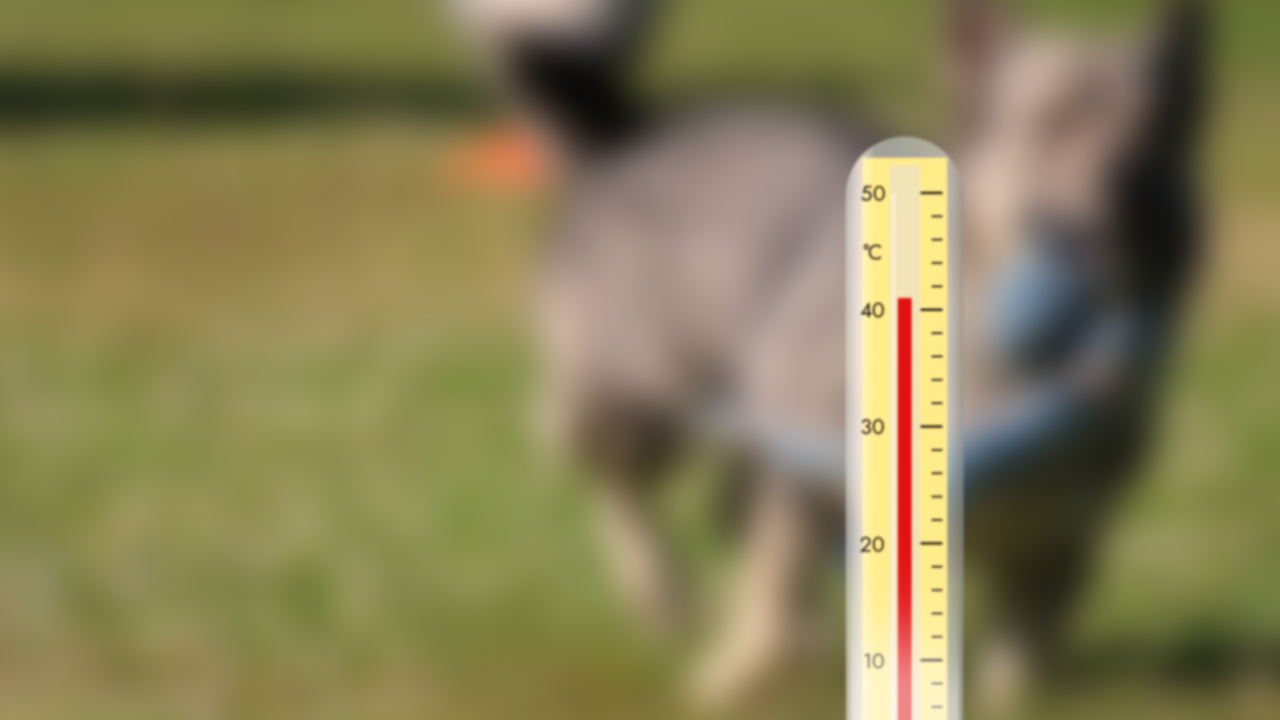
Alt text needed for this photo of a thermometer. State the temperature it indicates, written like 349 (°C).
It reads 41 (°C)
